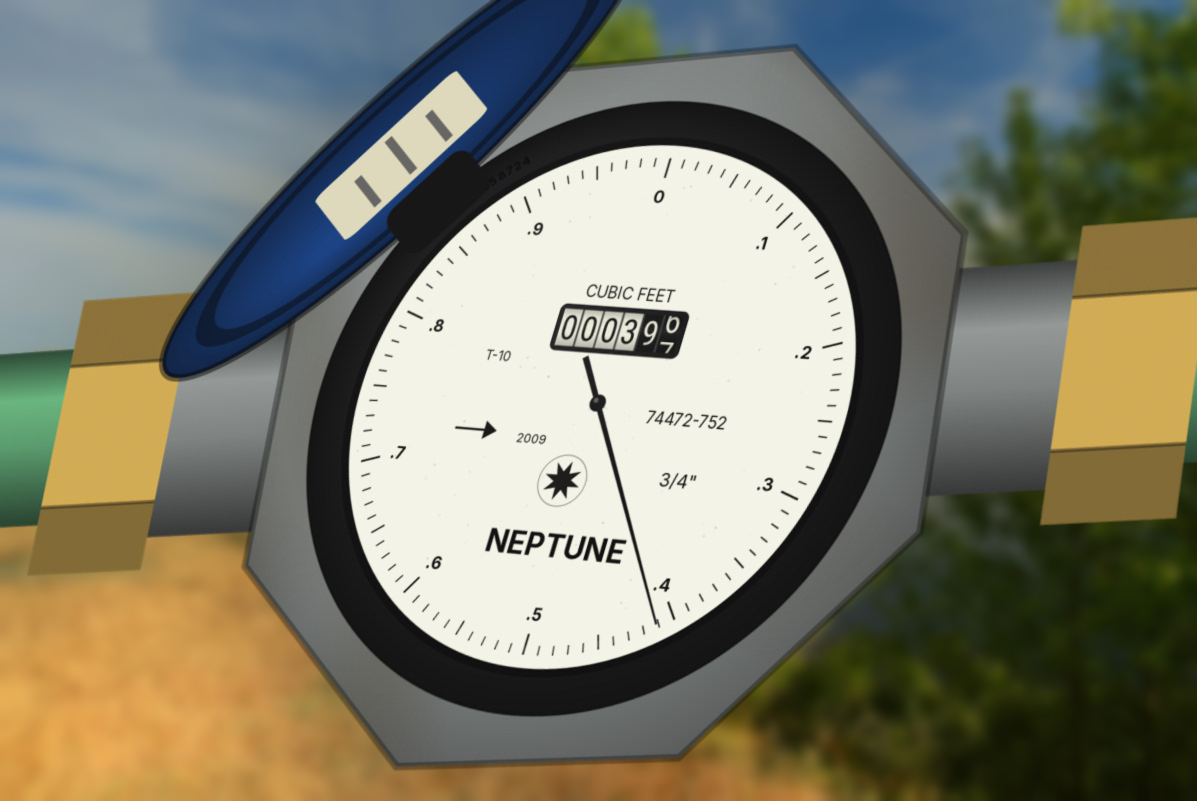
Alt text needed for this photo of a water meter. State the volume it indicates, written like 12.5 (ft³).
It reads 396.41 (ft³)
